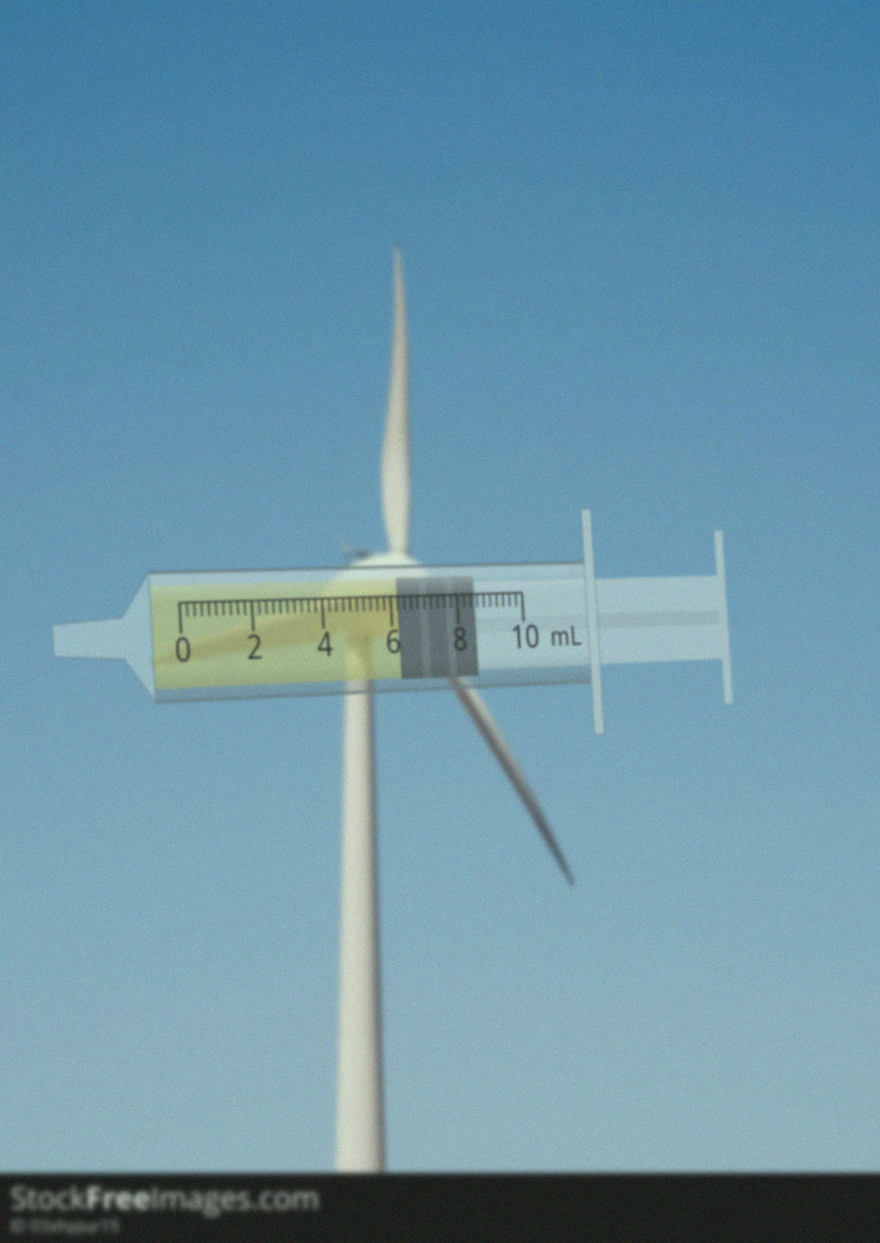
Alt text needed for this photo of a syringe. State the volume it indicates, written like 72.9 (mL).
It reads 6.2 (mL)
